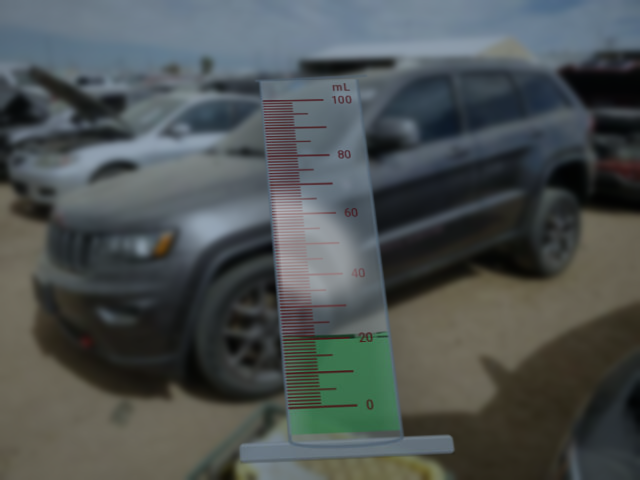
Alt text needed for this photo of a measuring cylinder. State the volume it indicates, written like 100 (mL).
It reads 20 (mL)
